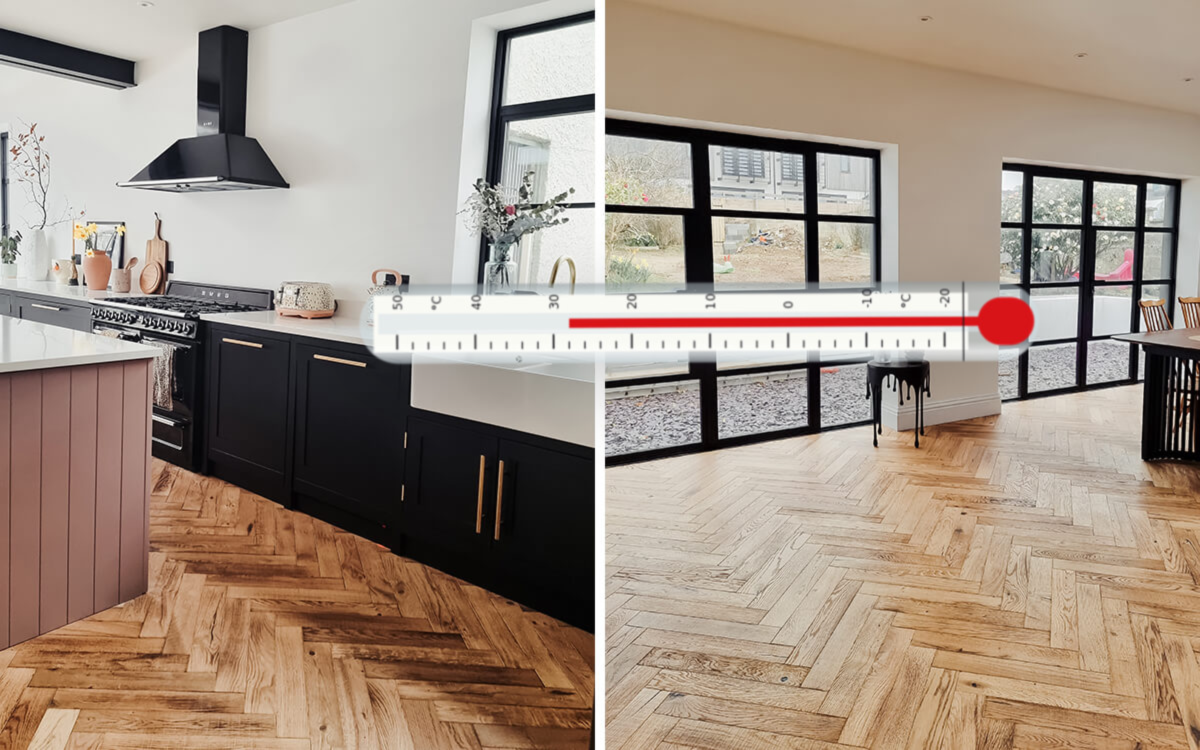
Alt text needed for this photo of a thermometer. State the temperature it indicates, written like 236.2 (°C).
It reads 28 (°C)
